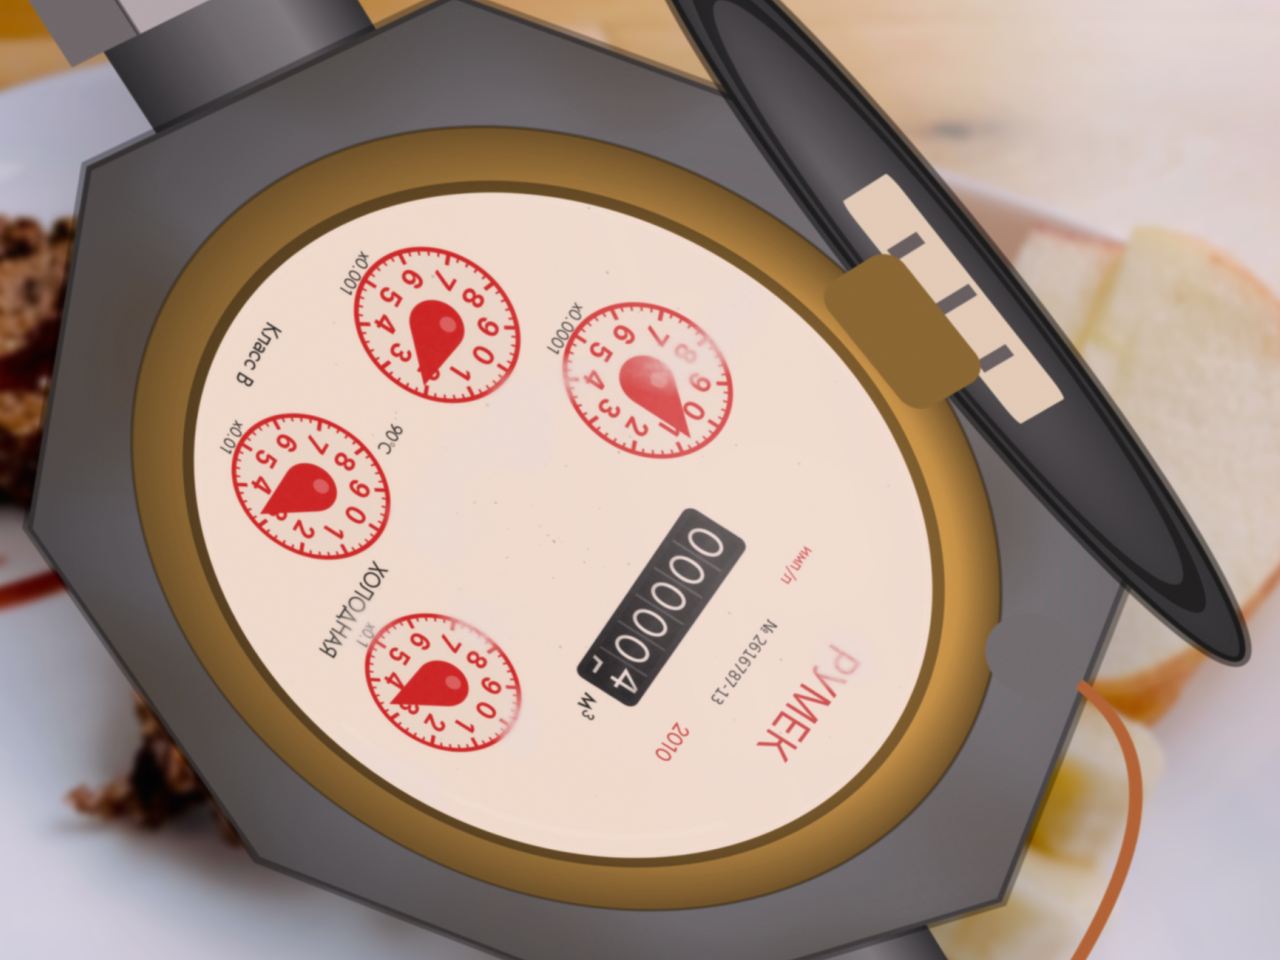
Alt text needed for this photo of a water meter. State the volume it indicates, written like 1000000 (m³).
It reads 4.3320 (m³)
